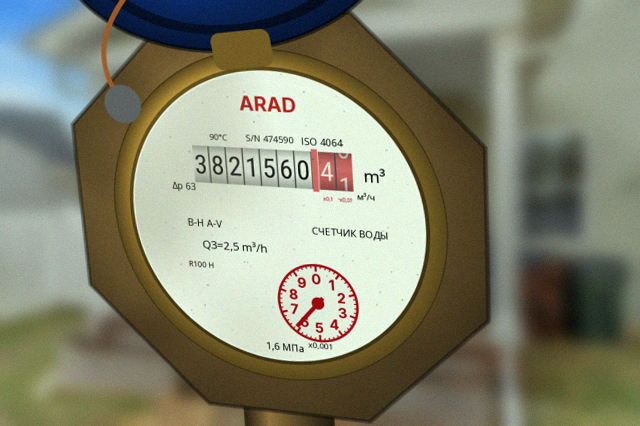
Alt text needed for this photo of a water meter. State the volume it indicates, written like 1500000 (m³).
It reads 3821560.406 (m³)
